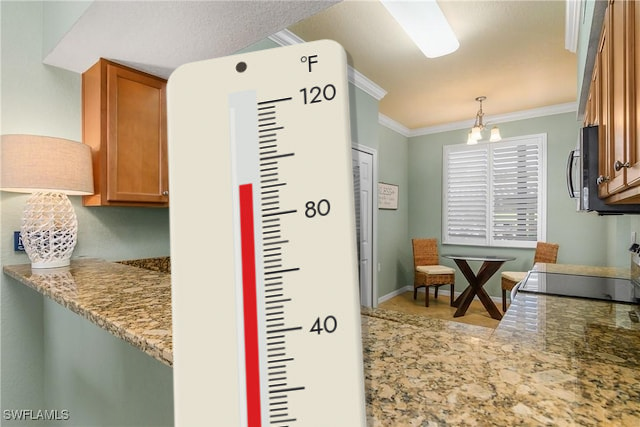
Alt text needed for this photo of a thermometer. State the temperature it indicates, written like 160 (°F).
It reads 92 (°F)
